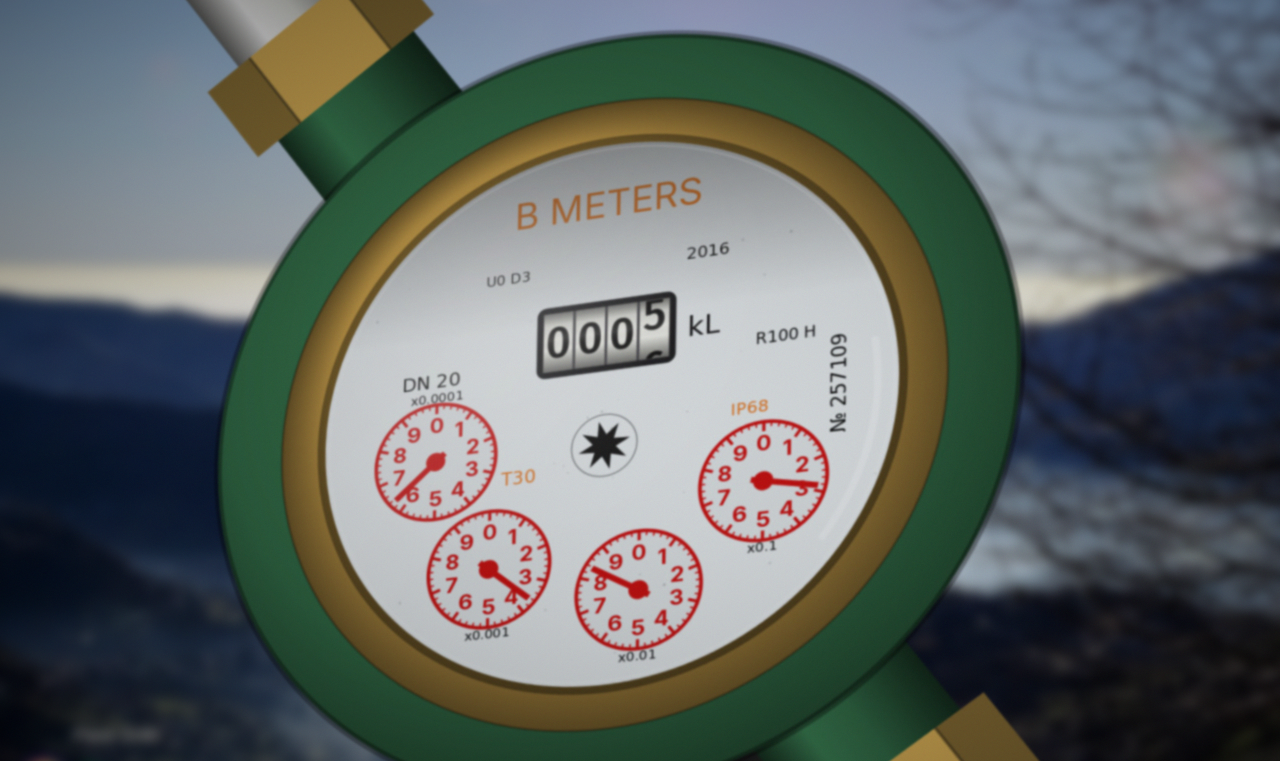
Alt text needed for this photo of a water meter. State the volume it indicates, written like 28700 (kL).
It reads 5.2836 (kL)
